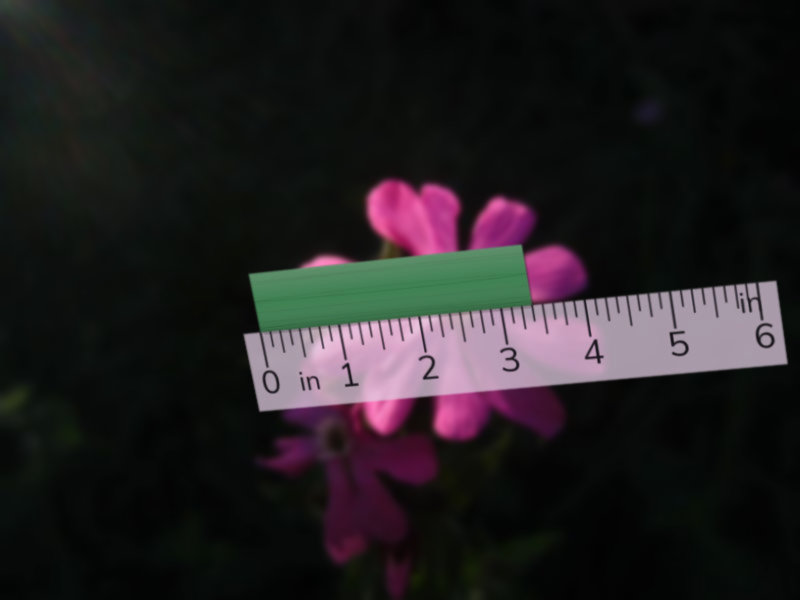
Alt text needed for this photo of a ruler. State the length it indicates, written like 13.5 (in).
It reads 3.375 (in)
